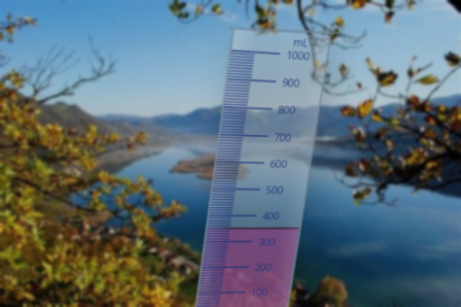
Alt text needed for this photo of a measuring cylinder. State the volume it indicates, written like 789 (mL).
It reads 350 (mL)
